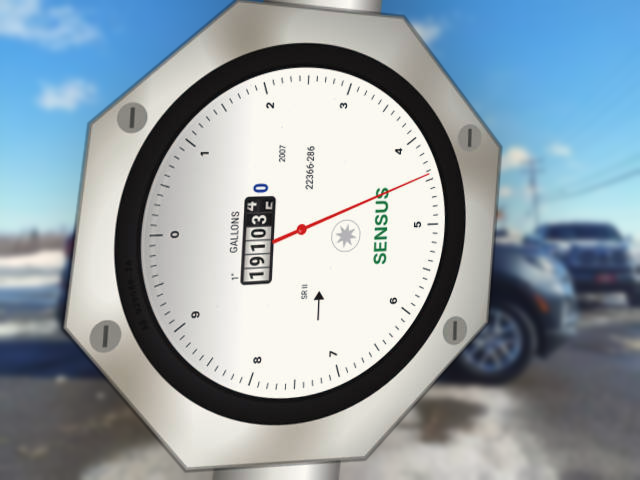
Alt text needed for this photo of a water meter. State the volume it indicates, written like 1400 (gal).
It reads 1910344.4 (gal)
